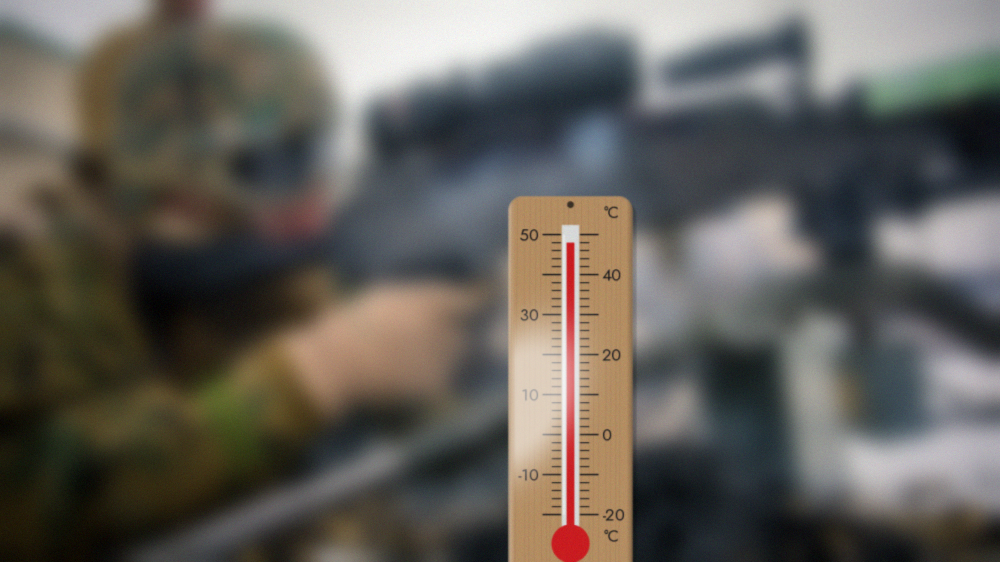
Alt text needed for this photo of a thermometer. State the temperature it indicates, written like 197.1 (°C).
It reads 48 (°C)
